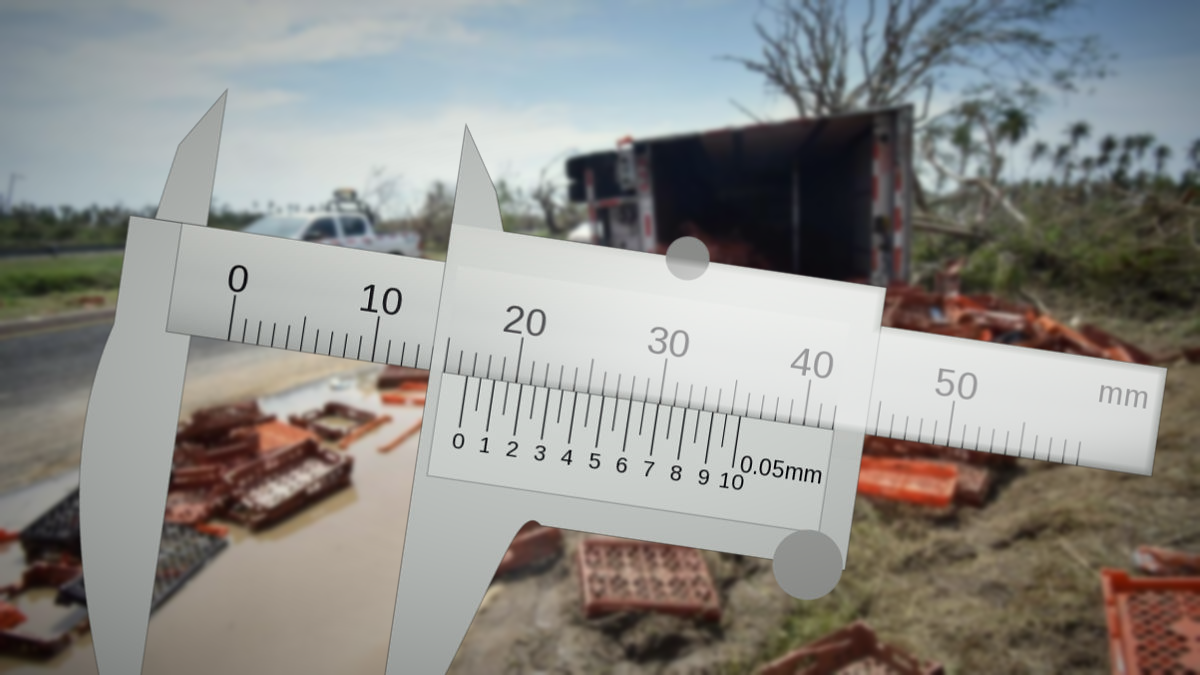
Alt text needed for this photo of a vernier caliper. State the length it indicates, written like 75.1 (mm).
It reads 16.6 (mm)
